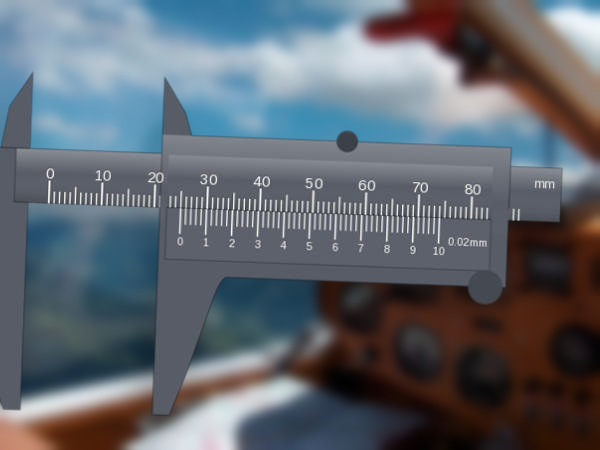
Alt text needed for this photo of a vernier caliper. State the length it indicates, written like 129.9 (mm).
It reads 25.0 (mm)
